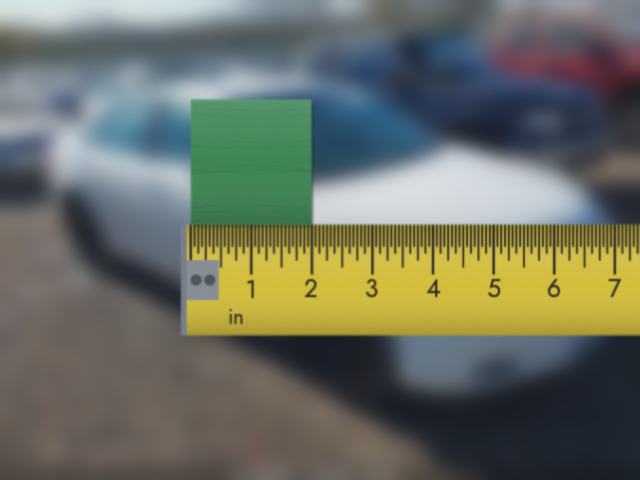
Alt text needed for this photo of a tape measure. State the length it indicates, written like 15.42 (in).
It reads 2 (in)
